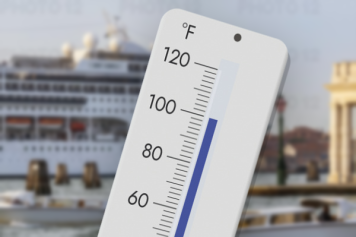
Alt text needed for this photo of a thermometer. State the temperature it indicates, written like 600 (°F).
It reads 100 (°F)
